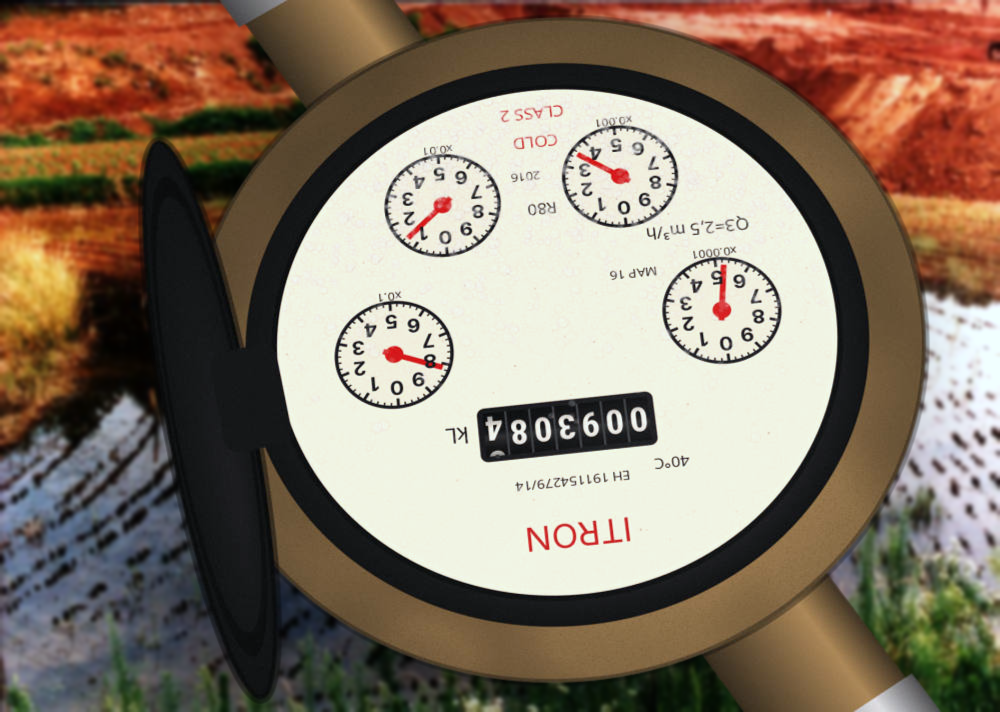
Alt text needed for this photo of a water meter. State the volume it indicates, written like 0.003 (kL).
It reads 93083.8135 (kL)
